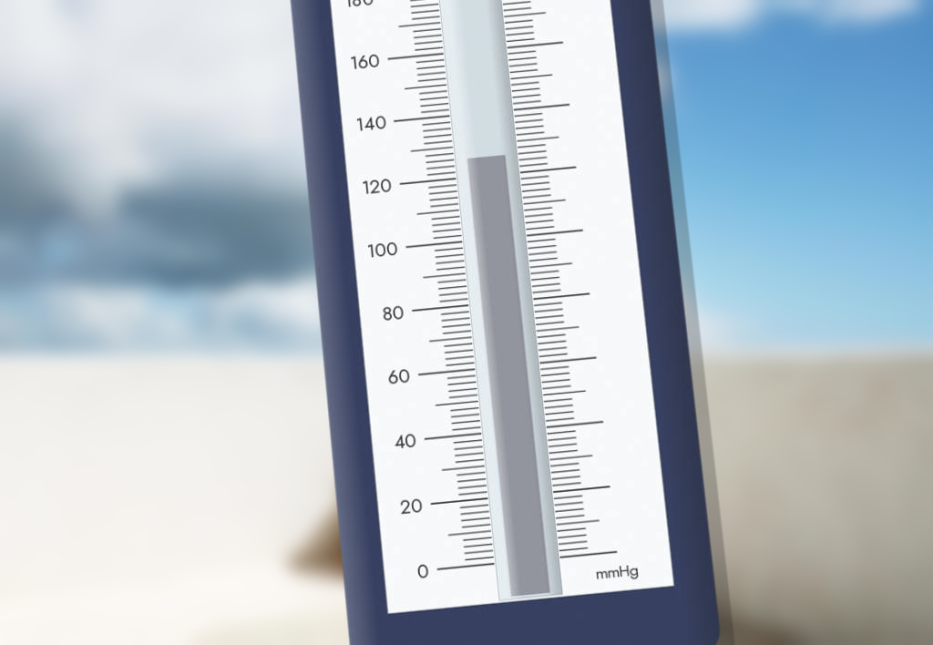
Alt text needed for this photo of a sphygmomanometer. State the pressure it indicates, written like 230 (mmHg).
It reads 126 (mmHg)
